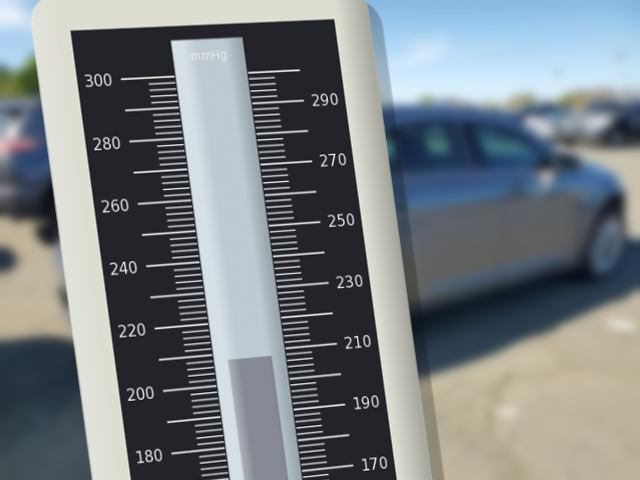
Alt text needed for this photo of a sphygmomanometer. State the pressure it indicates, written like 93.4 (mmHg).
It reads 208 (mmHg)
